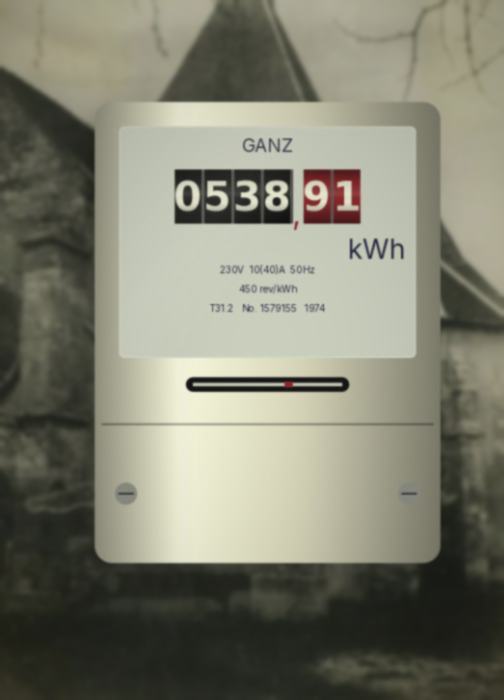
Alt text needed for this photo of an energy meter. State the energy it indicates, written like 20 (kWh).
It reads 538.91 (kWh)
